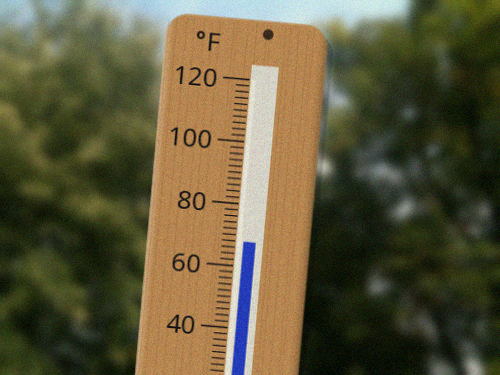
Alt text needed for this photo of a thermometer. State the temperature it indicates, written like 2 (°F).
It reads 68 (°F)
